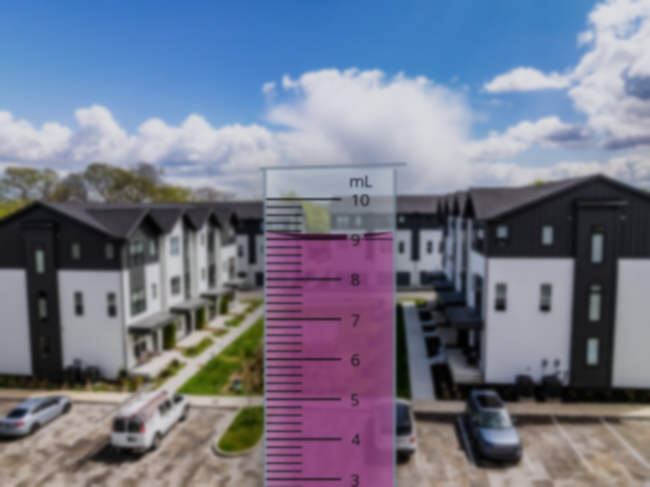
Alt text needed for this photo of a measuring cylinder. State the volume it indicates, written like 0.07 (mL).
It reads 9 (mL)
